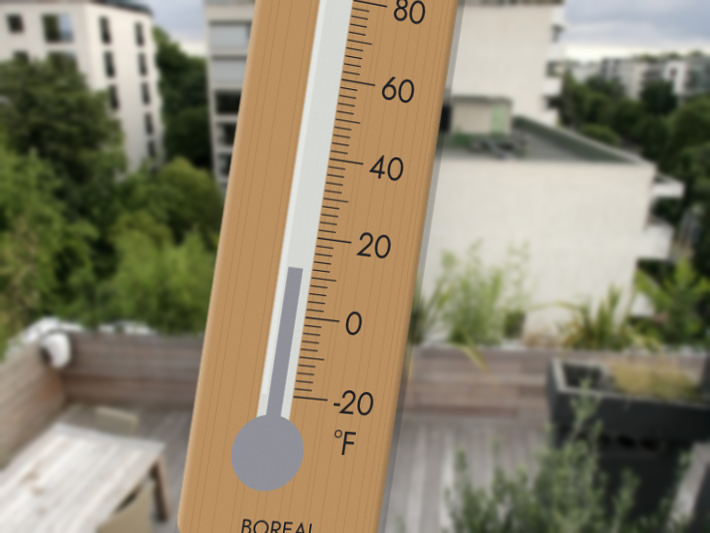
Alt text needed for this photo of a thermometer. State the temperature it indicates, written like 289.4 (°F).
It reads 12 (°F)
